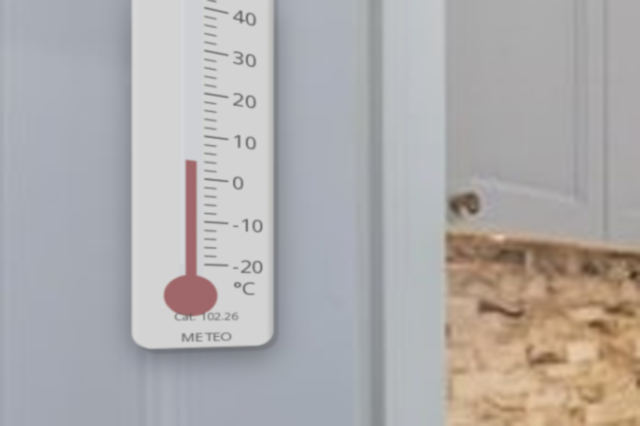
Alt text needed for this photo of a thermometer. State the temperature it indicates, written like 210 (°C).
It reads 4 (°C)
